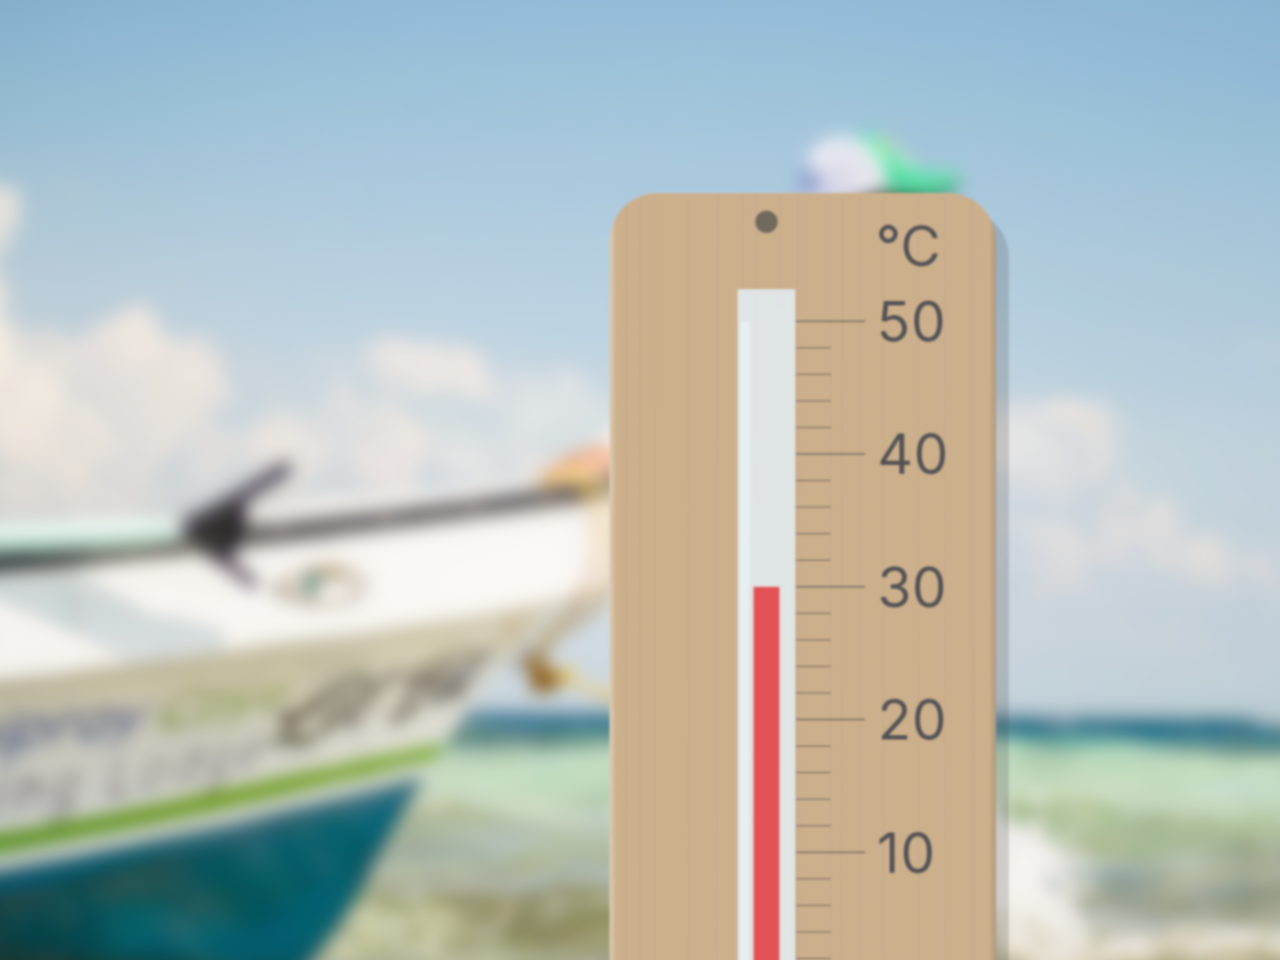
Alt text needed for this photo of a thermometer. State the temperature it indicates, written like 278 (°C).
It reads 30 (°C)
